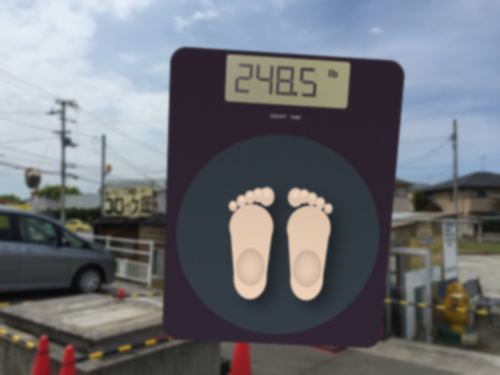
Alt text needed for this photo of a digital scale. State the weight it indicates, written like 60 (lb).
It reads 248.5 (lb)
